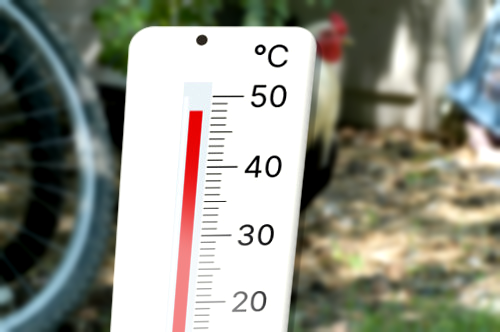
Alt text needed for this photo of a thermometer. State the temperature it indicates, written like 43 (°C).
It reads 48 (°C)
